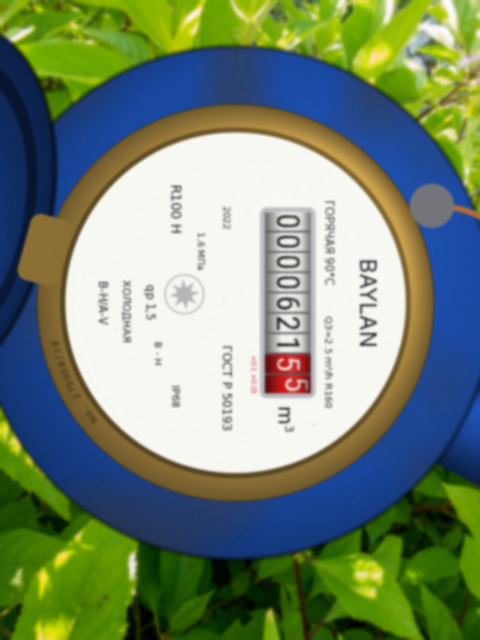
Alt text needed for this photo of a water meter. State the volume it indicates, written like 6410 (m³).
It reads 621.55 (m³)
